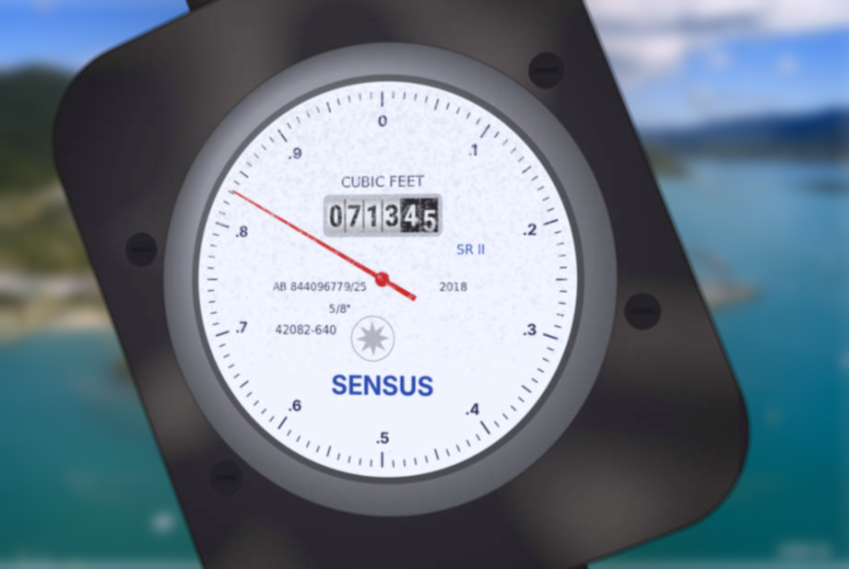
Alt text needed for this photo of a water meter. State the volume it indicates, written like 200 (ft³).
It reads 71344.83 (ft³)
